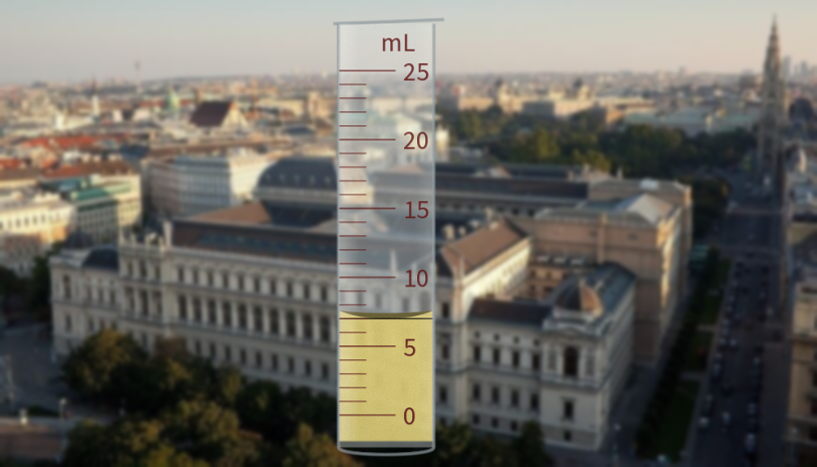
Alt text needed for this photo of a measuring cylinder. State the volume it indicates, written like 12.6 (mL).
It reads 7 (mL)
